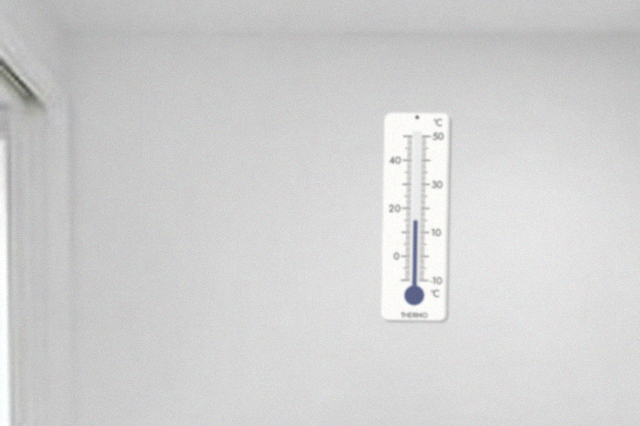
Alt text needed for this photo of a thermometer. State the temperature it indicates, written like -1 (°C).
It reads 15 (°C)
